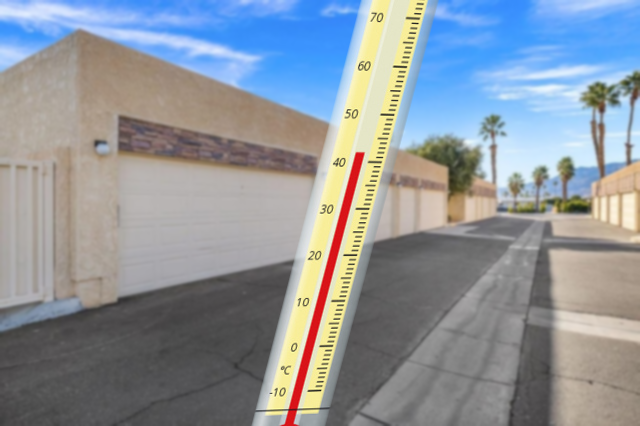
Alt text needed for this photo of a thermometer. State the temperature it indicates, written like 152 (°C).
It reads 42 (°C)
